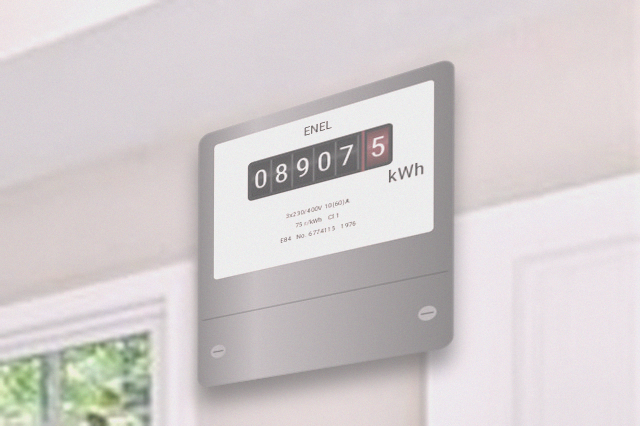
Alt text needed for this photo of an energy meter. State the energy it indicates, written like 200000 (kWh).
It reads 8907.5 (kWh)
